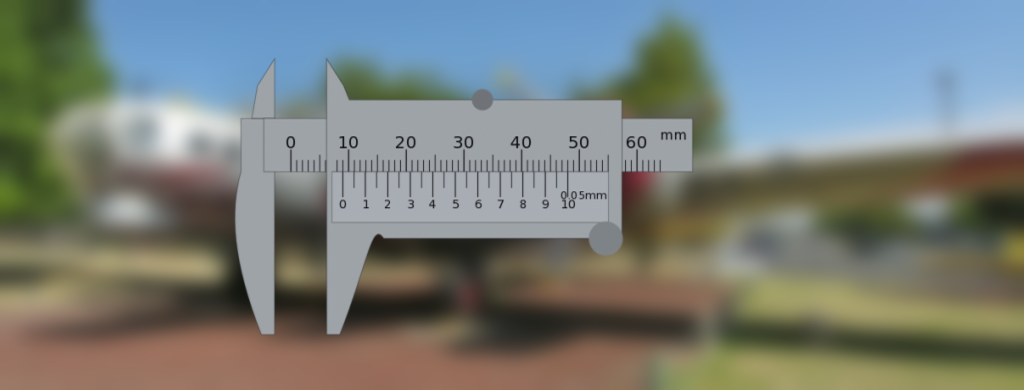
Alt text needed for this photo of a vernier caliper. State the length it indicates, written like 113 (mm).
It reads 9.0 (mm)
